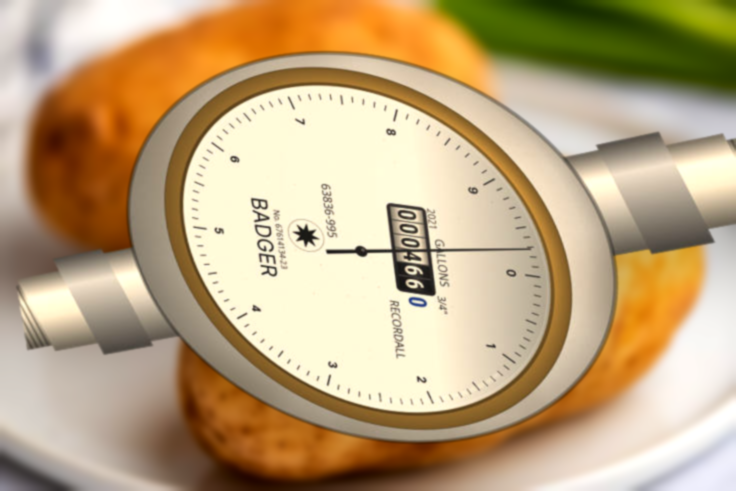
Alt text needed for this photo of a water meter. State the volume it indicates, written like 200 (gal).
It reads 4659.7 (gal)
